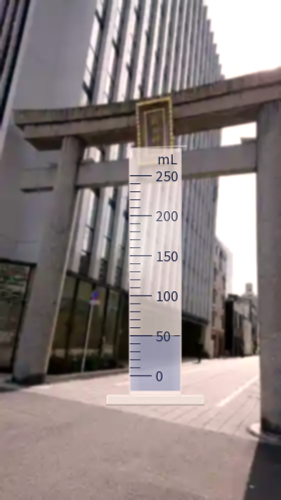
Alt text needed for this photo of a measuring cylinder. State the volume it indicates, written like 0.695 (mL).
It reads 50 (mL)
